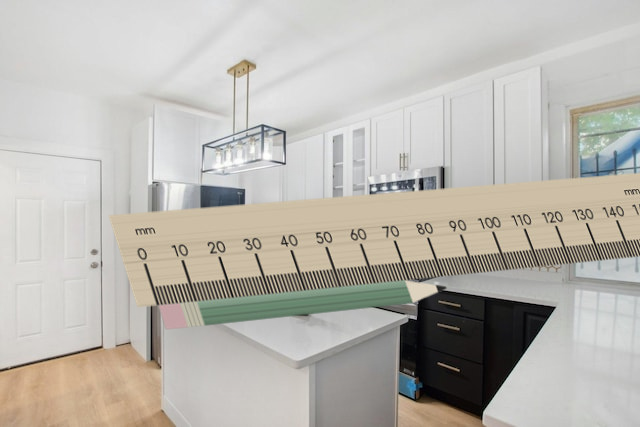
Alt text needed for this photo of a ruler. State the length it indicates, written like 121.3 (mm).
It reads 80 (mm)
